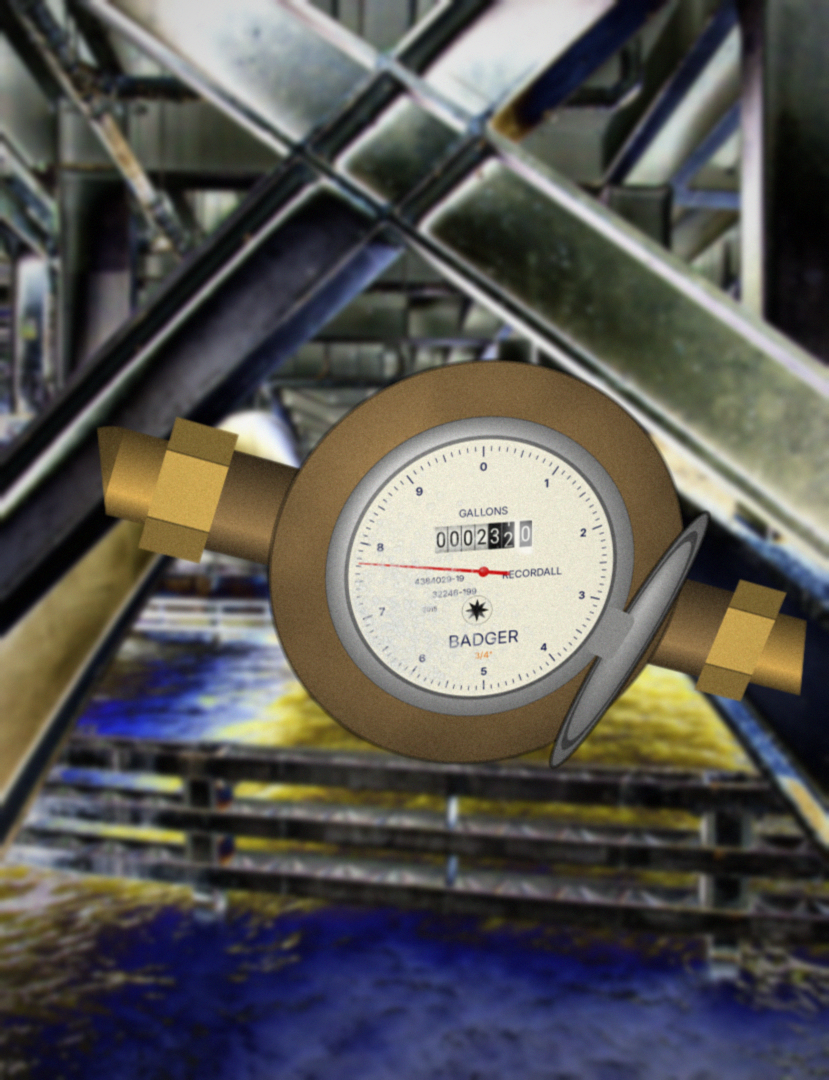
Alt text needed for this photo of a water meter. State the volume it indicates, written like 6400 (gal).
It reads 2317.7 (gal)
